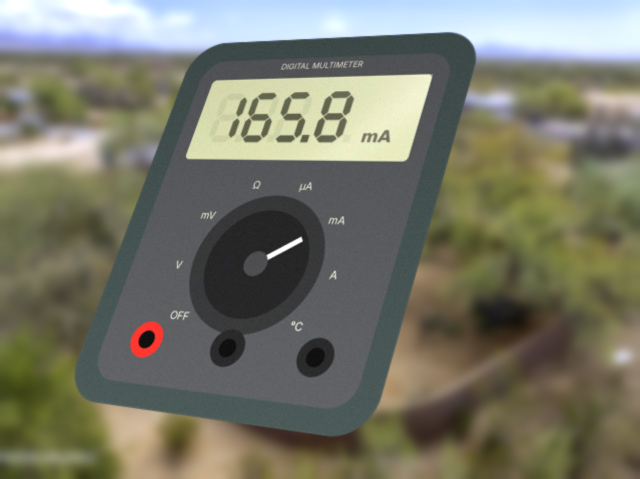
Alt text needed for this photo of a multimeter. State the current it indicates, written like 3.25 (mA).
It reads 165.8 (mA)
